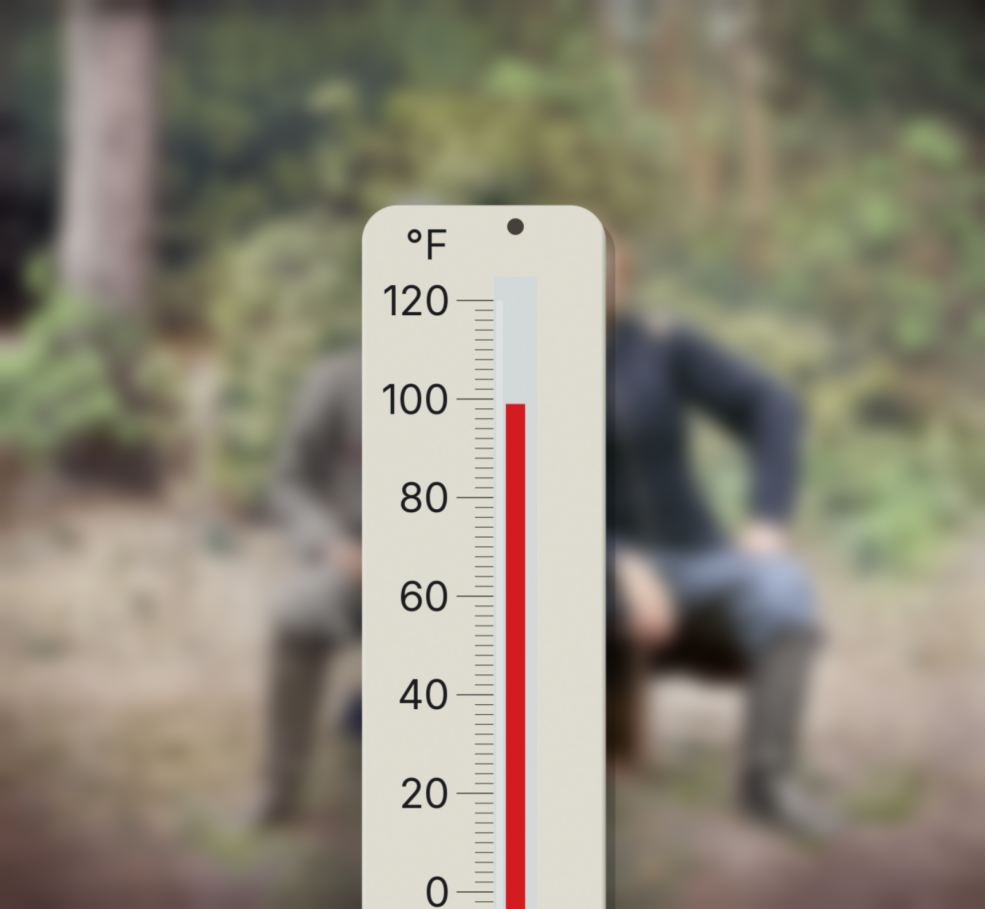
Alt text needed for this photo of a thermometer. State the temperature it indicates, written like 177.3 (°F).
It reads 99 (°F)
